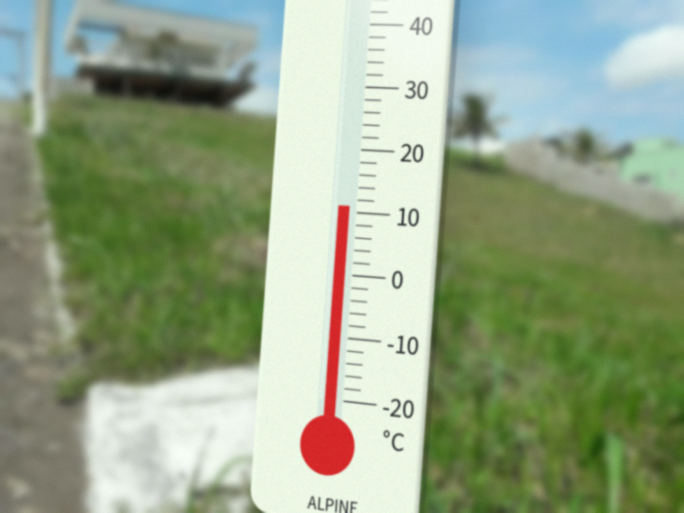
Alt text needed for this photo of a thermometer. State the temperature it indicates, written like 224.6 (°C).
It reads 11 (°C)
